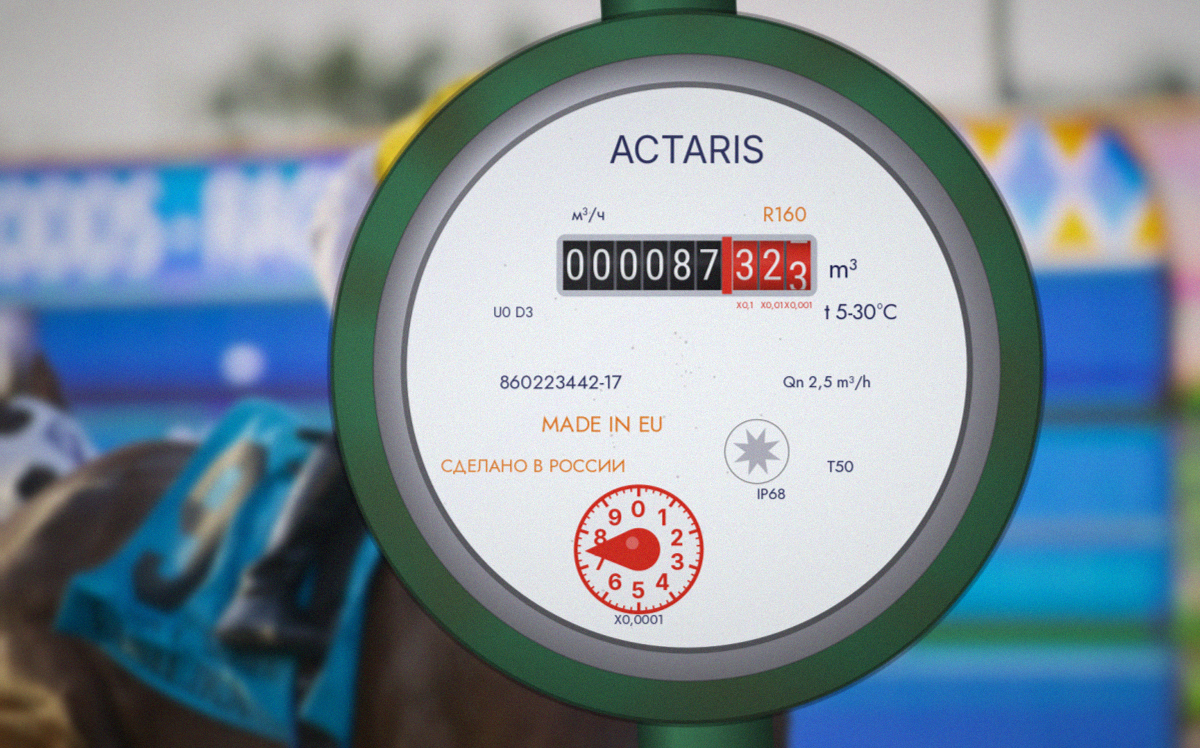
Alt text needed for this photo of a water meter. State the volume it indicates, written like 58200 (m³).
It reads 87.3227 (m³)
